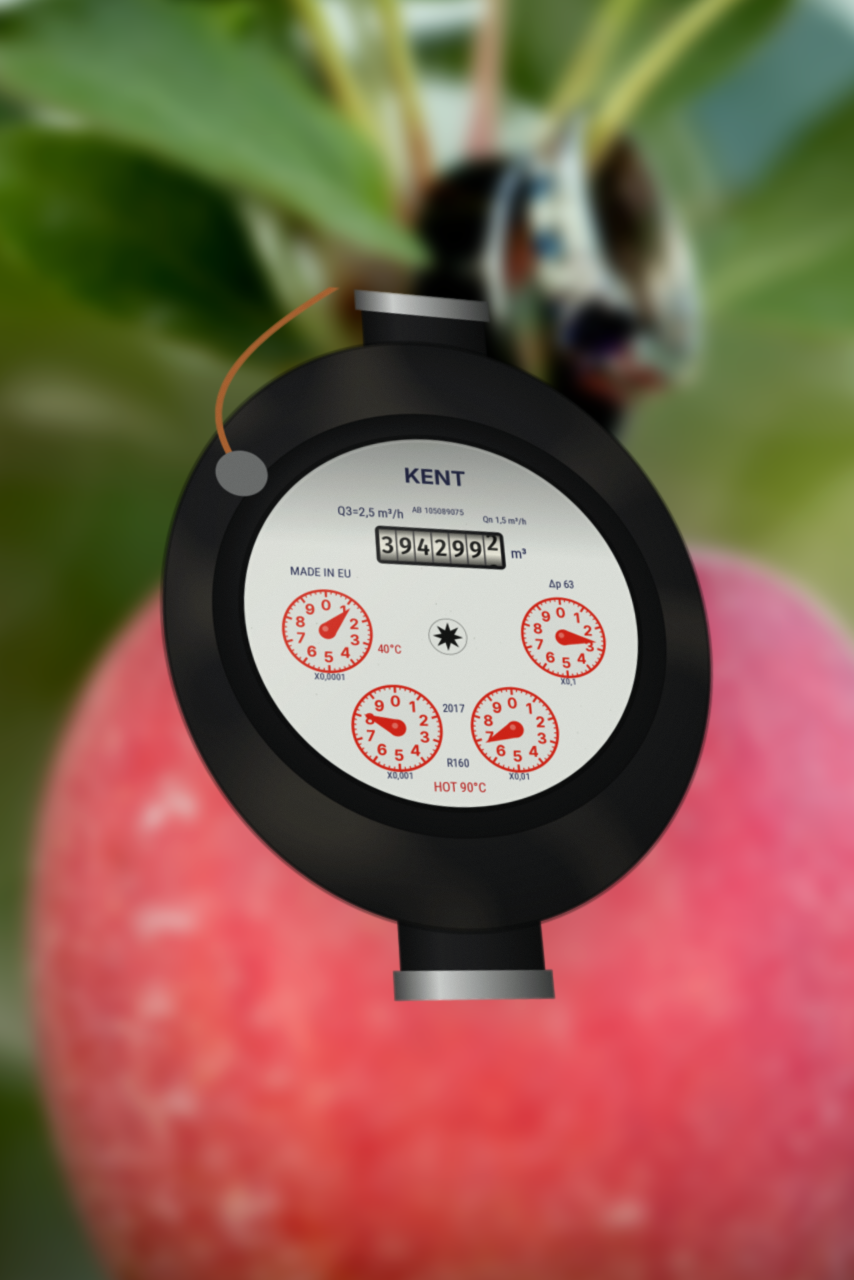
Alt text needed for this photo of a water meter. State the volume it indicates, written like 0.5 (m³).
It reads 3942992.2681 (m³)
